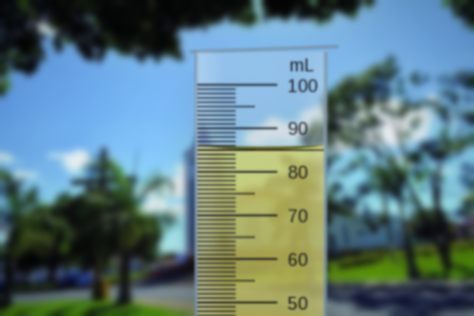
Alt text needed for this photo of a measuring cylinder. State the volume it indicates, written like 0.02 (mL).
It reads 85 (mL)
